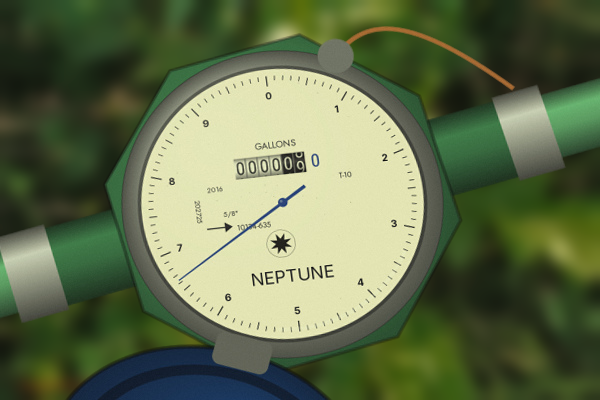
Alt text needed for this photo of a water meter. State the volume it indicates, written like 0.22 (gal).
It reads 86.6 (gal)
